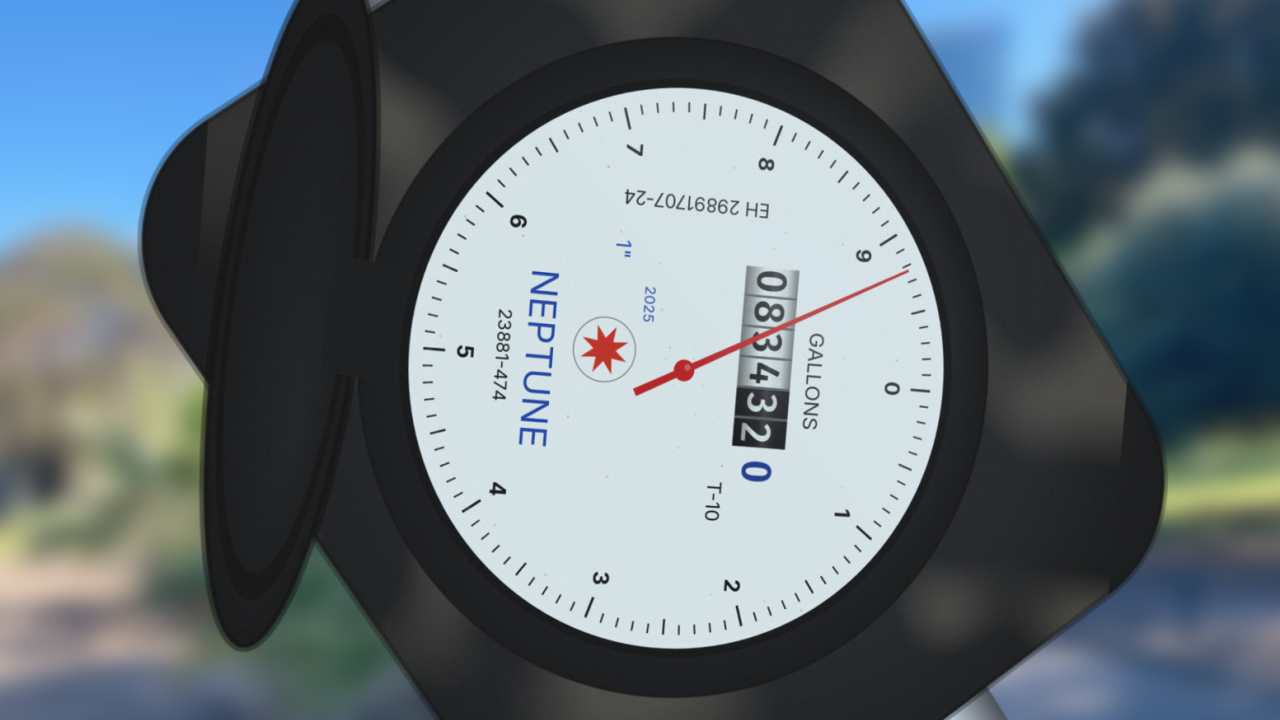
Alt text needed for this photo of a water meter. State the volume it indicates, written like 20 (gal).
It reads 834319.2 (gal)
